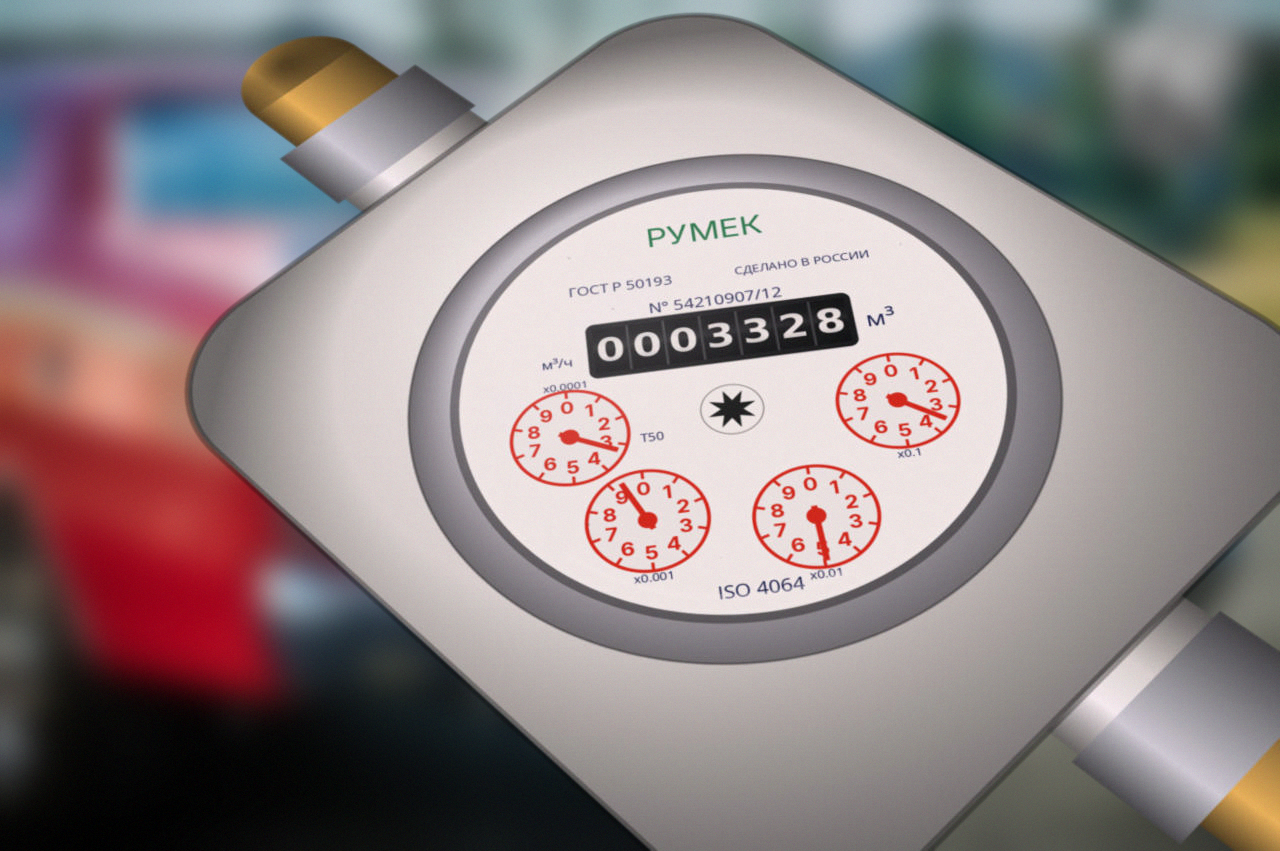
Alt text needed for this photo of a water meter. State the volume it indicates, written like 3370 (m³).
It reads 3328.3493 (m³)
